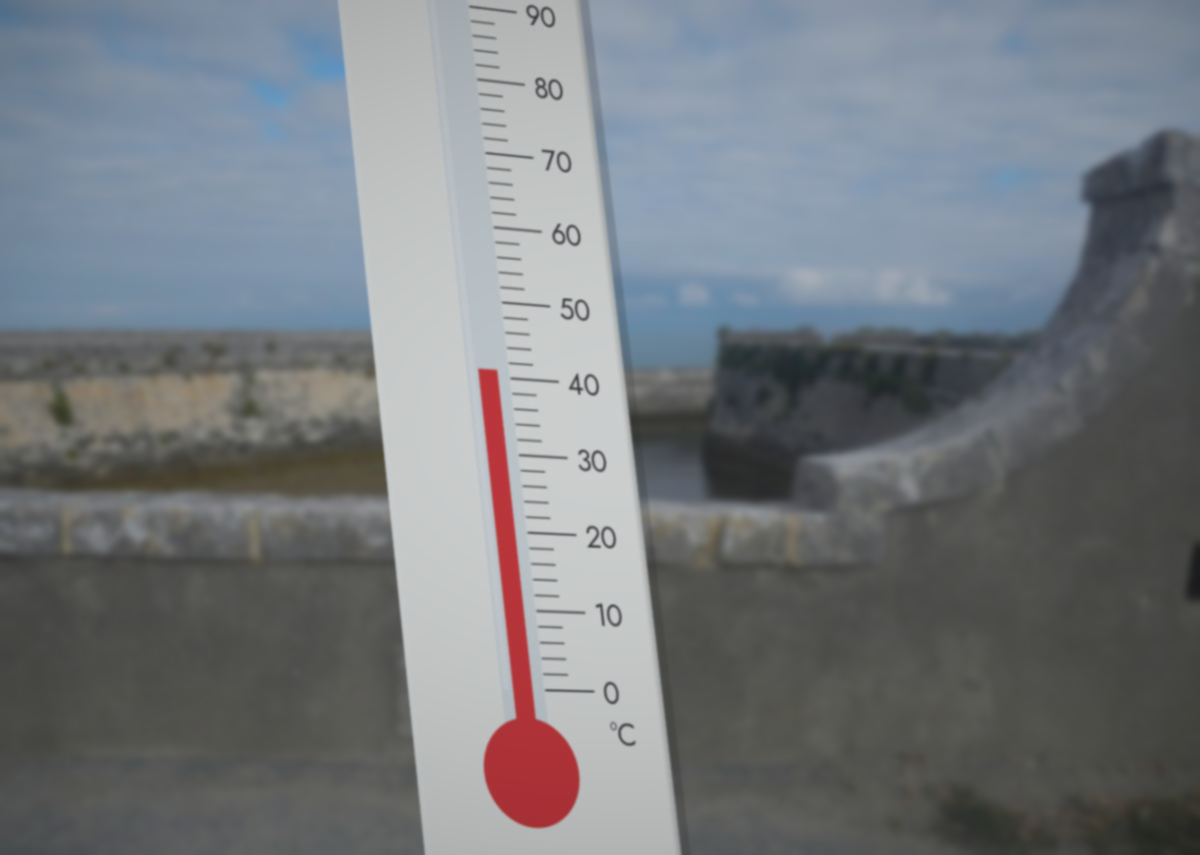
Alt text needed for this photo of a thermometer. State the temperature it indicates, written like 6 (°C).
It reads 41 (°C)
